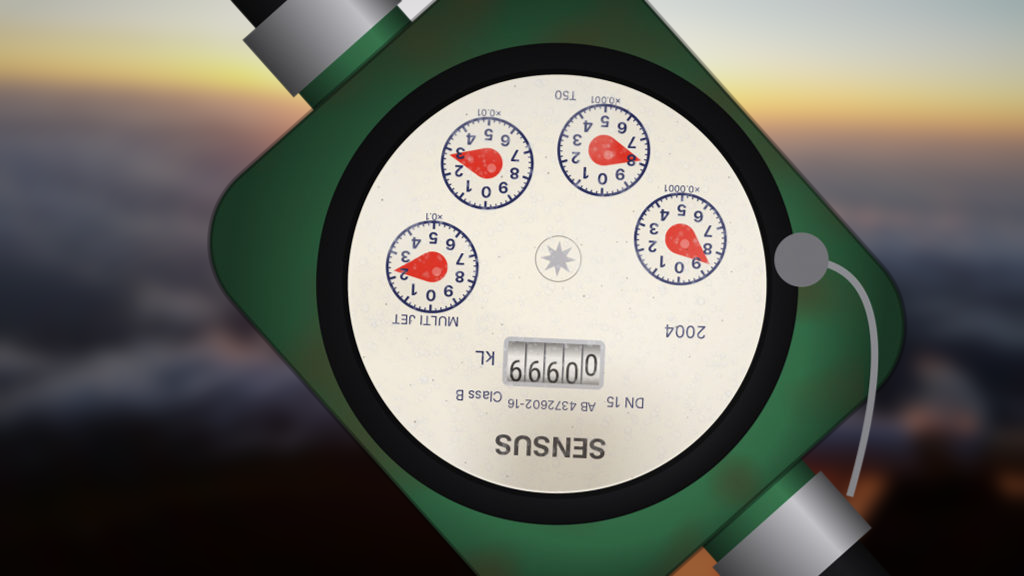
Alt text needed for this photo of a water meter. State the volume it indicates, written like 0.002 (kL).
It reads 999.2278 (kL)
